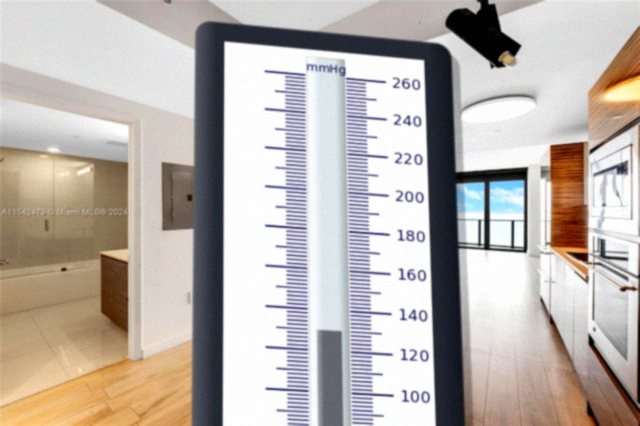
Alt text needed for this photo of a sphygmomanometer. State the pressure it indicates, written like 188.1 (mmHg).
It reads 130 (mmHg)
